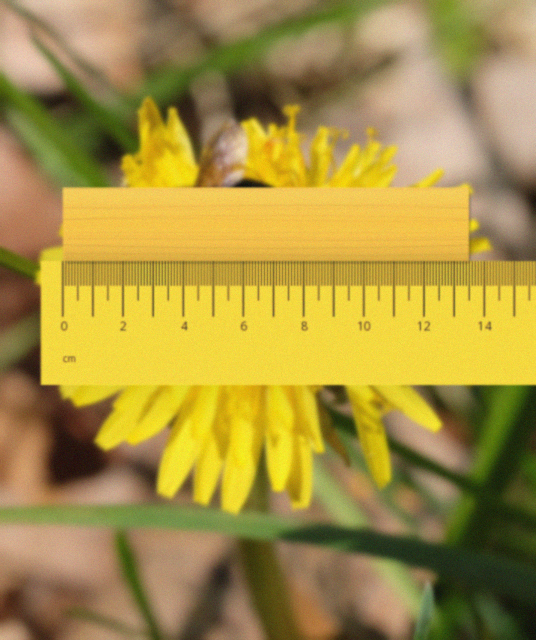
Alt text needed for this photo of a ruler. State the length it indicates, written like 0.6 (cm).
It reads 13.5 (cm)
